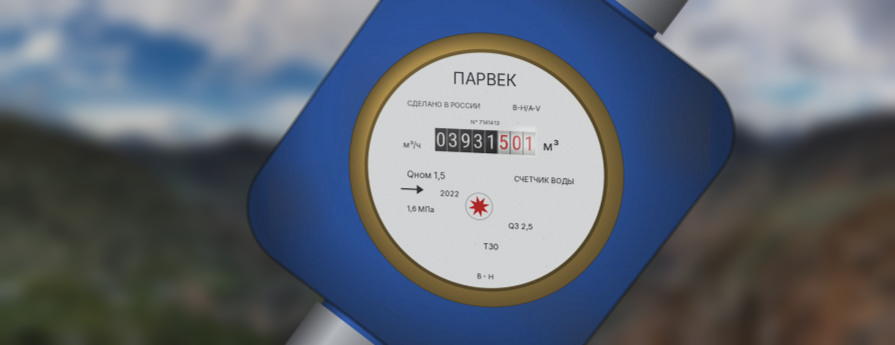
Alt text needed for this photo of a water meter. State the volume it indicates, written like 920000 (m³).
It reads 3931.501 (m³)
